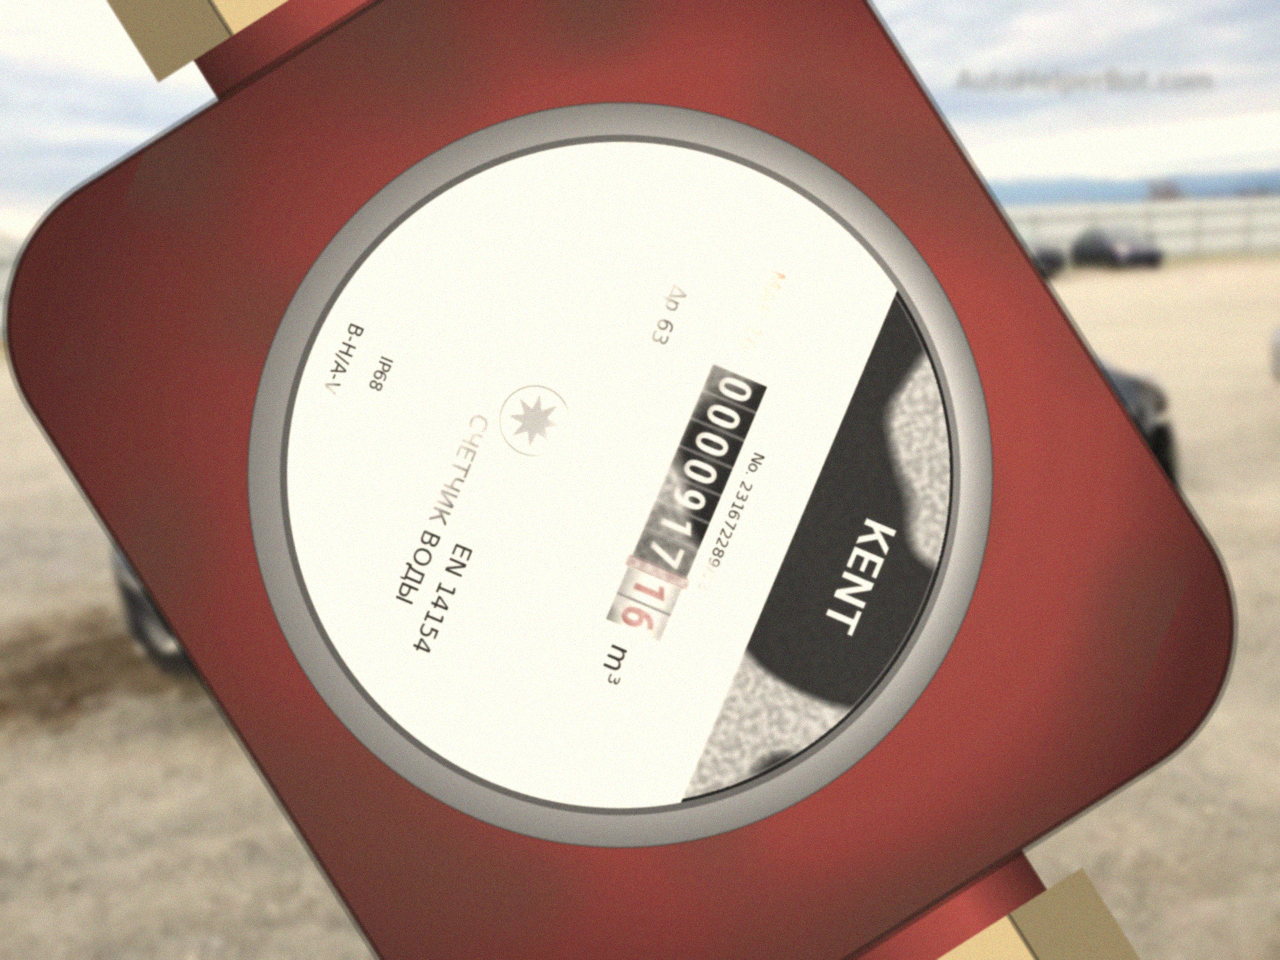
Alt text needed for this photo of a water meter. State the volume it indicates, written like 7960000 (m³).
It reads 917.16 (m³)
